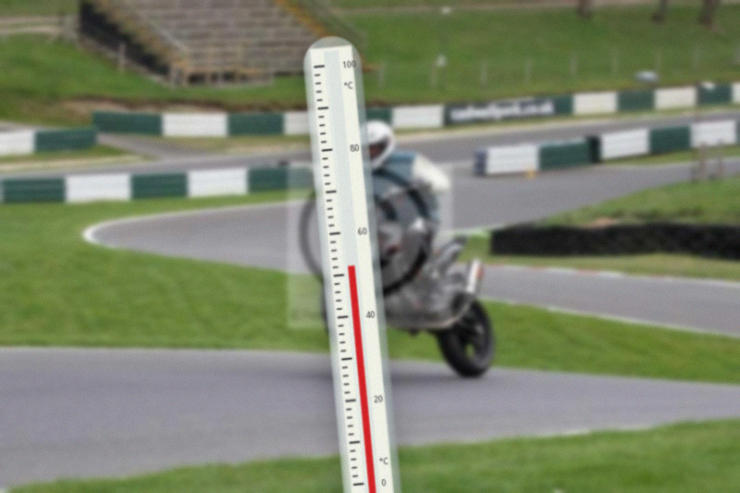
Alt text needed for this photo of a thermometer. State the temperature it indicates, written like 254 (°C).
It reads 52 (°C)
